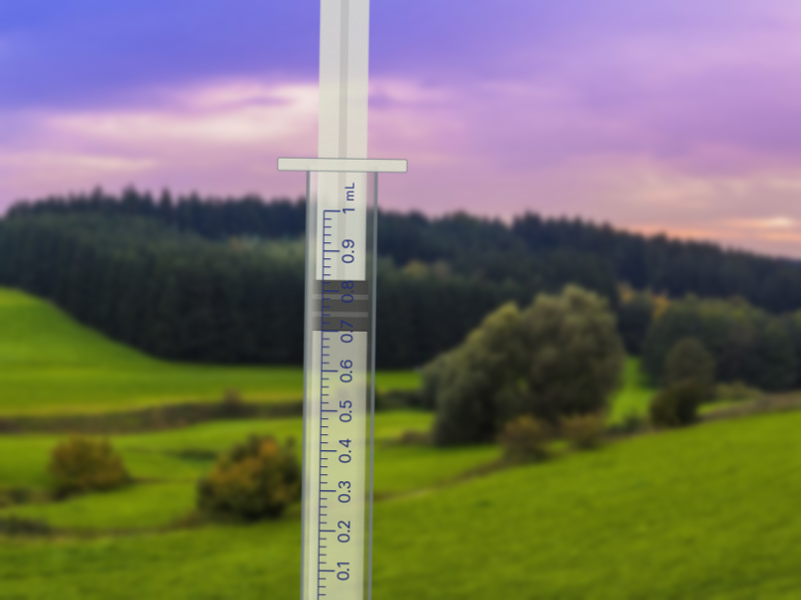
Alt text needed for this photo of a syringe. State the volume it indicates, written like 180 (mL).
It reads 0.7 (mL)
